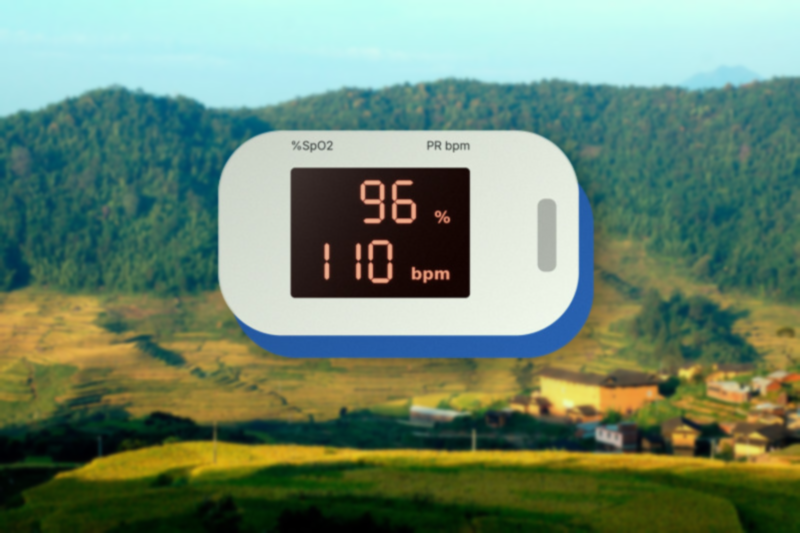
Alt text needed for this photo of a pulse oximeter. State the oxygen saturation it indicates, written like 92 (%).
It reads 96 (%)
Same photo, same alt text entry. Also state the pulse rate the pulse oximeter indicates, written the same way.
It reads 110 (bpm)
